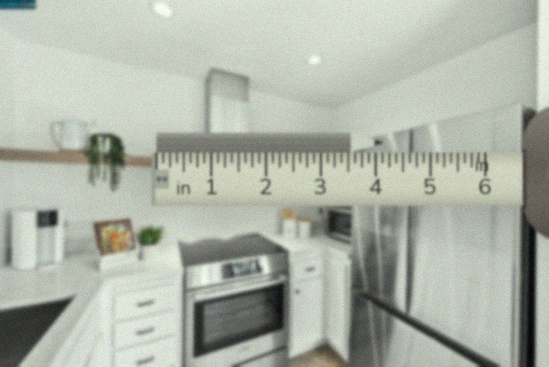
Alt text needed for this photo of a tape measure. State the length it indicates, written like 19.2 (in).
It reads 4.125 (in)
